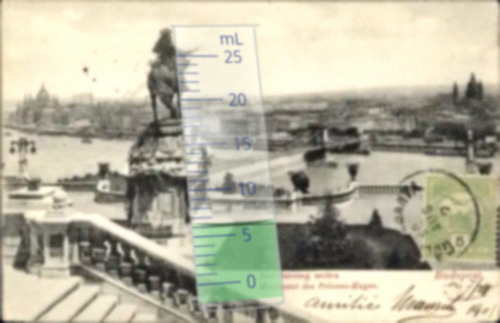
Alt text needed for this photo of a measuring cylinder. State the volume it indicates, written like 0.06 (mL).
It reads 6 (mL)
